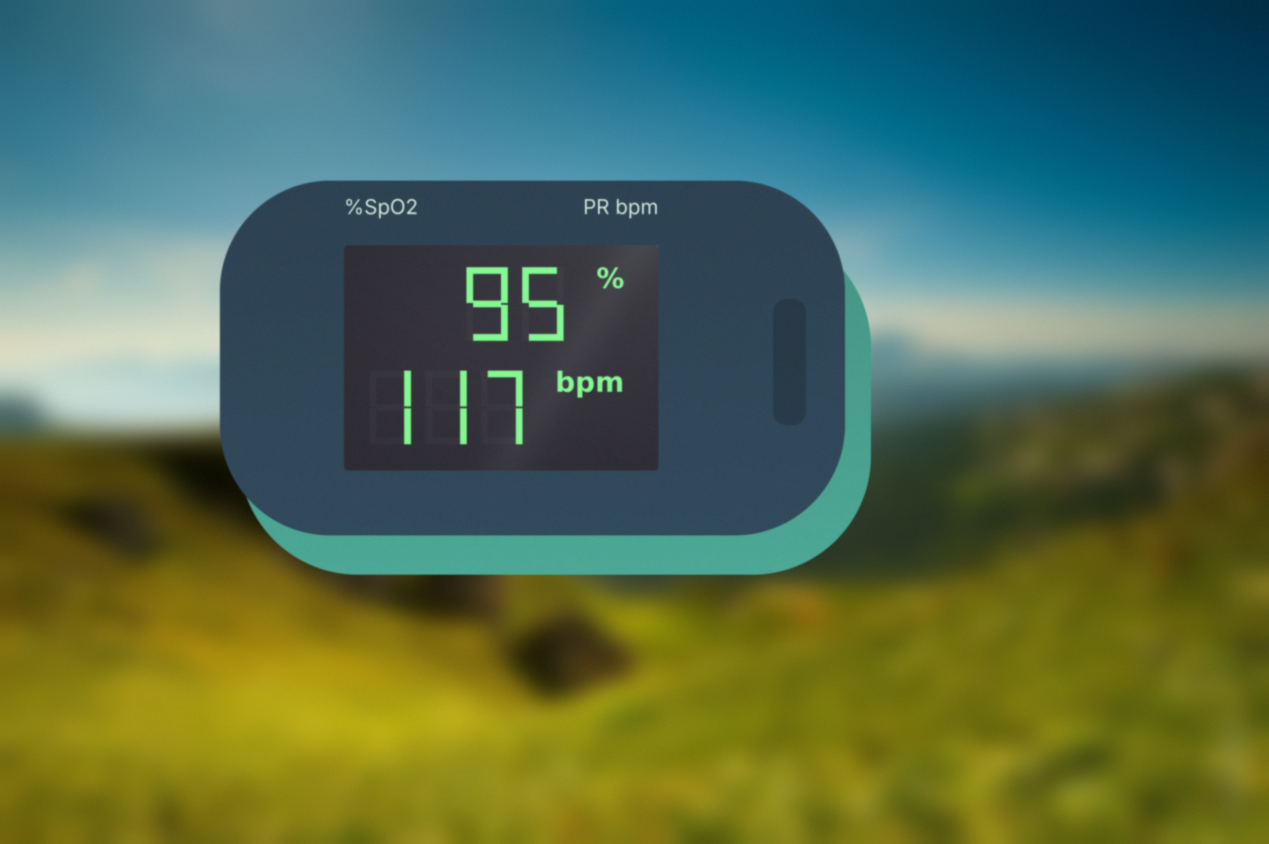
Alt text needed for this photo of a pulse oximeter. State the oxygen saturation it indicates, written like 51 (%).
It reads 95 (%)
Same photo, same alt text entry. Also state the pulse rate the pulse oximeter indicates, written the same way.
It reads 117 (bpm)
